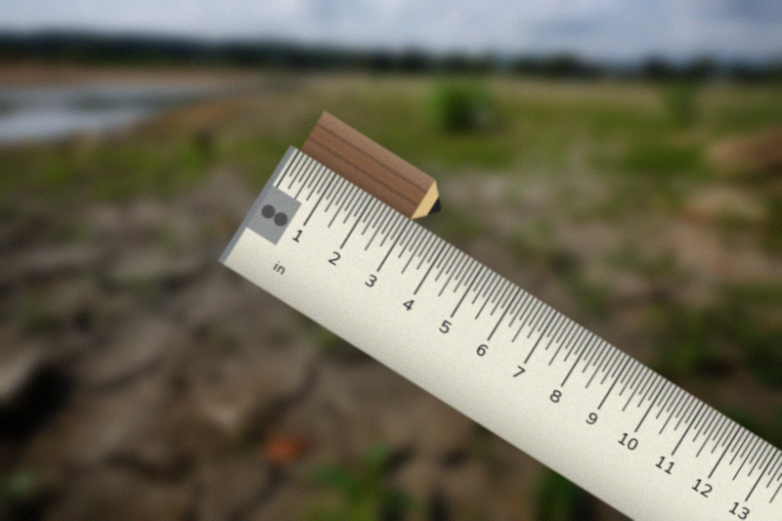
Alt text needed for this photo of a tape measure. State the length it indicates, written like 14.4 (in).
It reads 3.5 (in)
